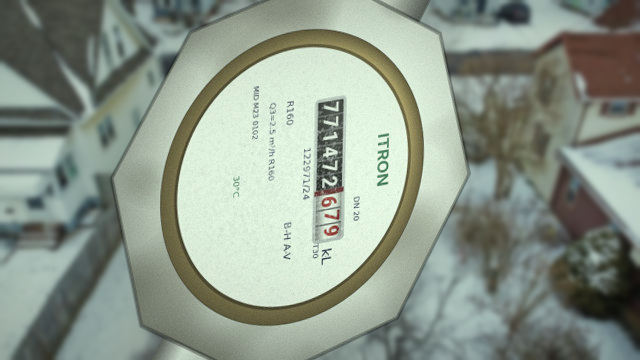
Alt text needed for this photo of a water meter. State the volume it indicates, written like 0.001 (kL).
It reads 771472.679 (kL)
